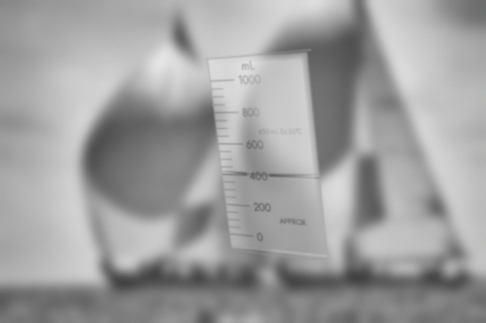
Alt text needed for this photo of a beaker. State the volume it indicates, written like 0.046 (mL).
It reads 400 (mL)
